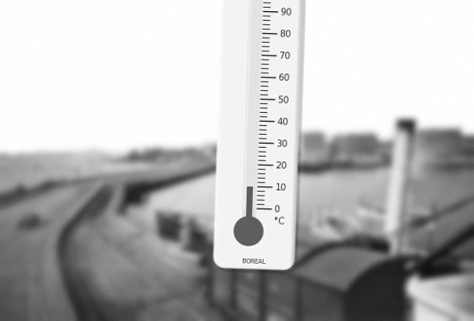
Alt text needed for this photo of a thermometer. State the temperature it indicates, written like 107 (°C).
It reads 10 (°C)
